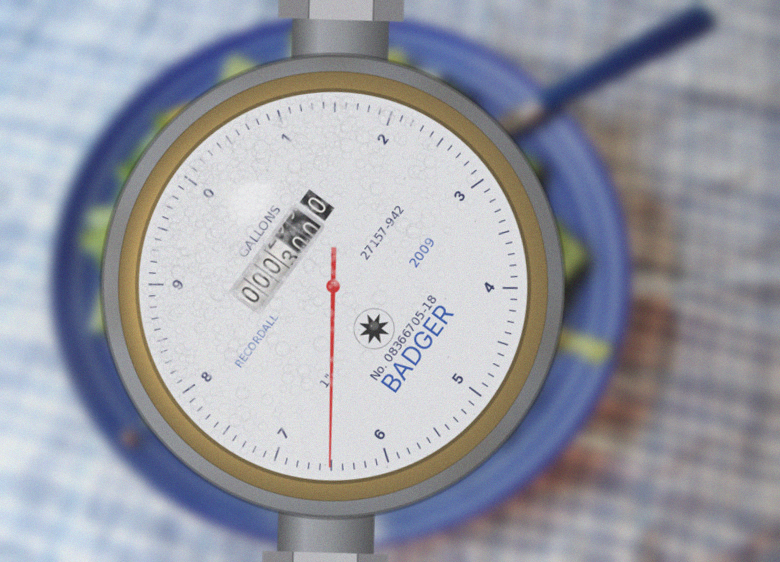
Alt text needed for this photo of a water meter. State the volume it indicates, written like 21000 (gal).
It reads 2996.5 (gal)
